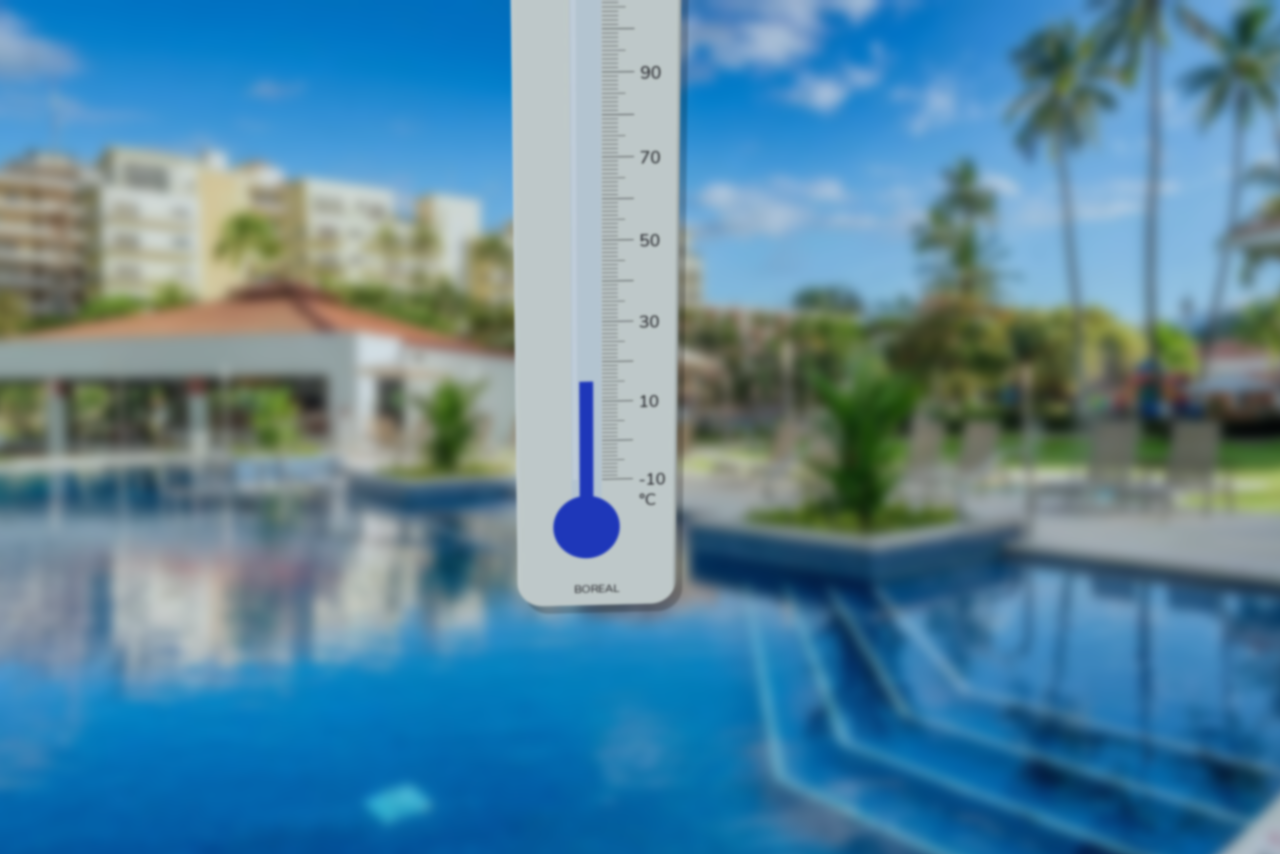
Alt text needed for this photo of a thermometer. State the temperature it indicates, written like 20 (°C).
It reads 15 (°C)
